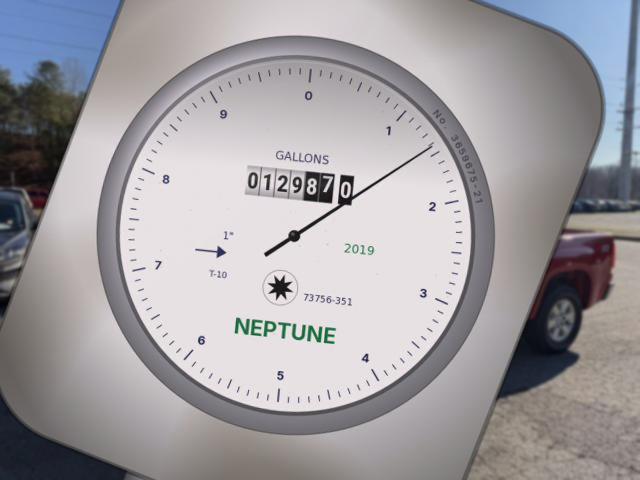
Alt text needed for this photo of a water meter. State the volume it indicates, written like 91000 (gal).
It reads 129871.4 (gal)
